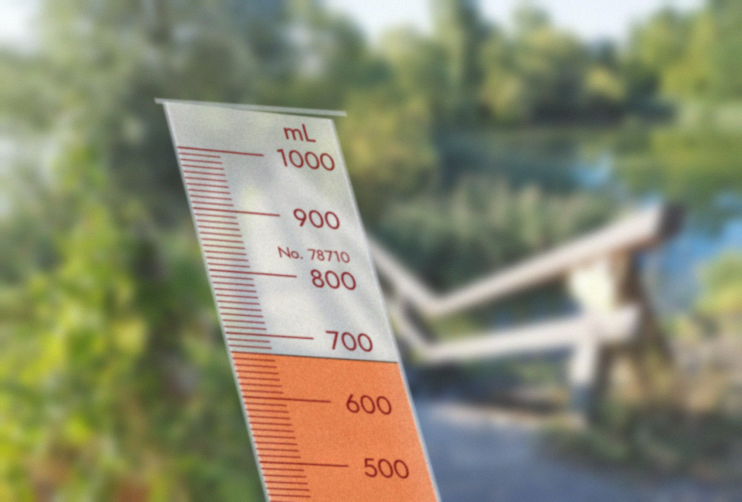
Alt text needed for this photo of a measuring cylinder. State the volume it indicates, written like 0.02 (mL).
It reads 670 (mL)
